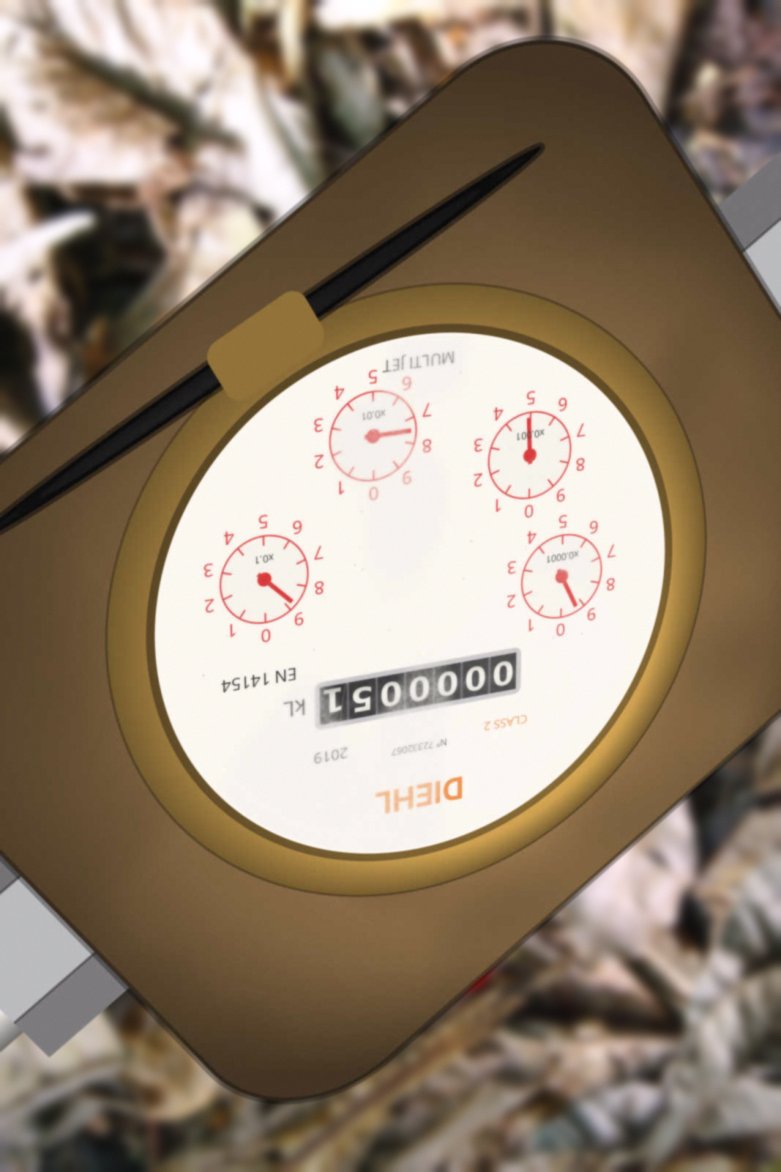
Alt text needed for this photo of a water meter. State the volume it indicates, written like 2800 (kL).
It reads 50.8749 (kL)
